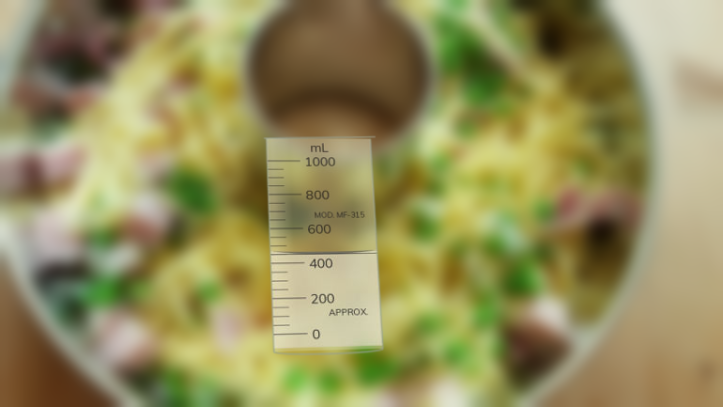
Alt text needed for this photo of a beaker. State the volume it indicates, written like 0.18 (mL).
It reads 450 (mL)
